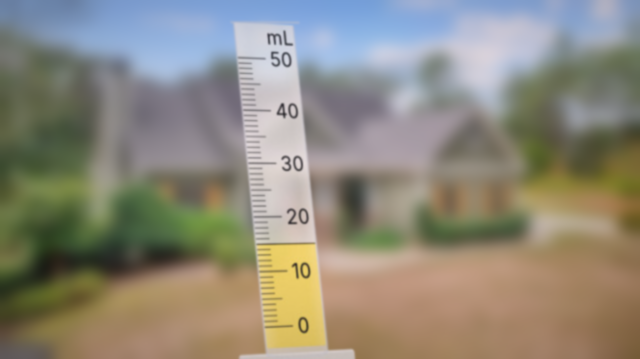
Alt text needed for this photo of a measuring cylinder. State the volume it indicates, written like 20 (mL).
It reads 15 (mL)
